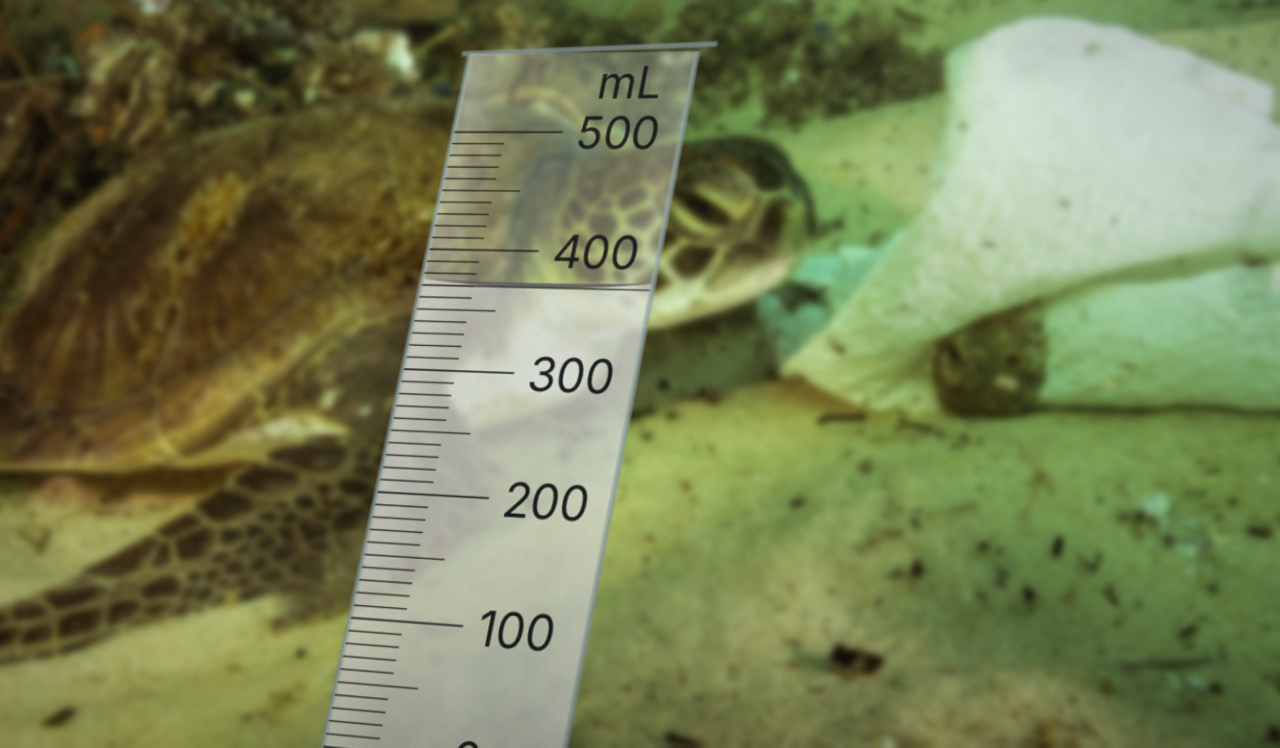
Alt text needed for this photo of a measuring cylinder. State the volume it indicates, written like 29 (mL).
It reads 370 (mL)
